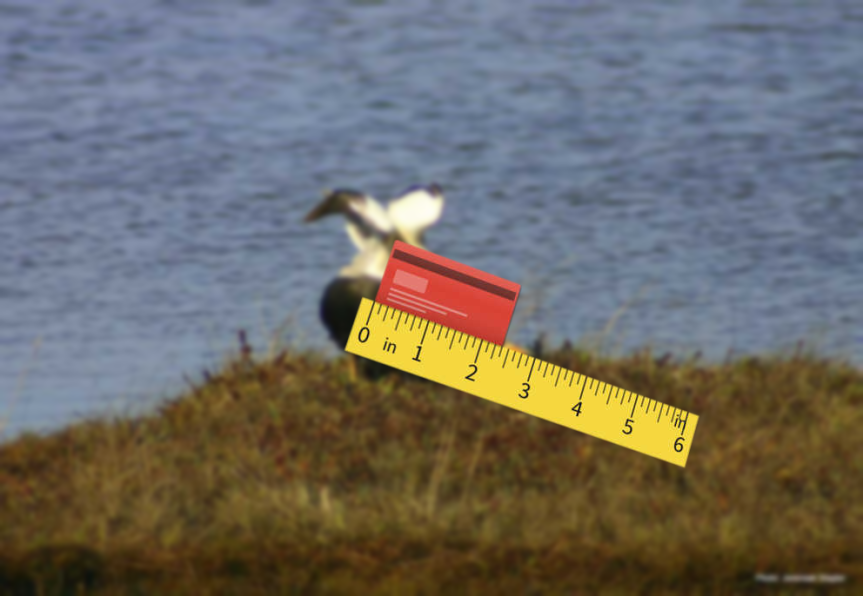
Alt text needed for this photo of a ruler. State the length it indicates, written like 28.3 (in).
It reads 2.375 (in)
